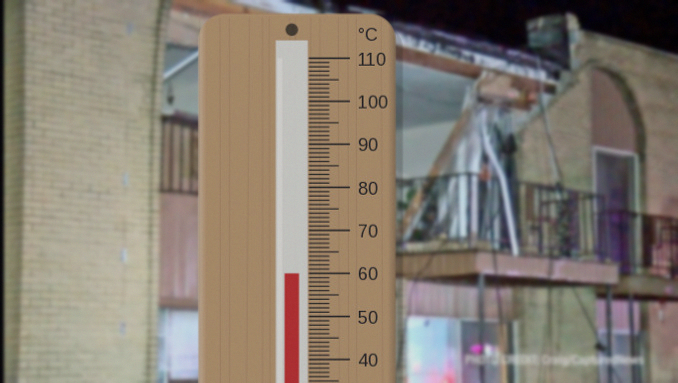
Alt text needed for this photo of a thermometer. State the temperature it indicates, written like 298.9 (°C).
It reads 60 (°C)
